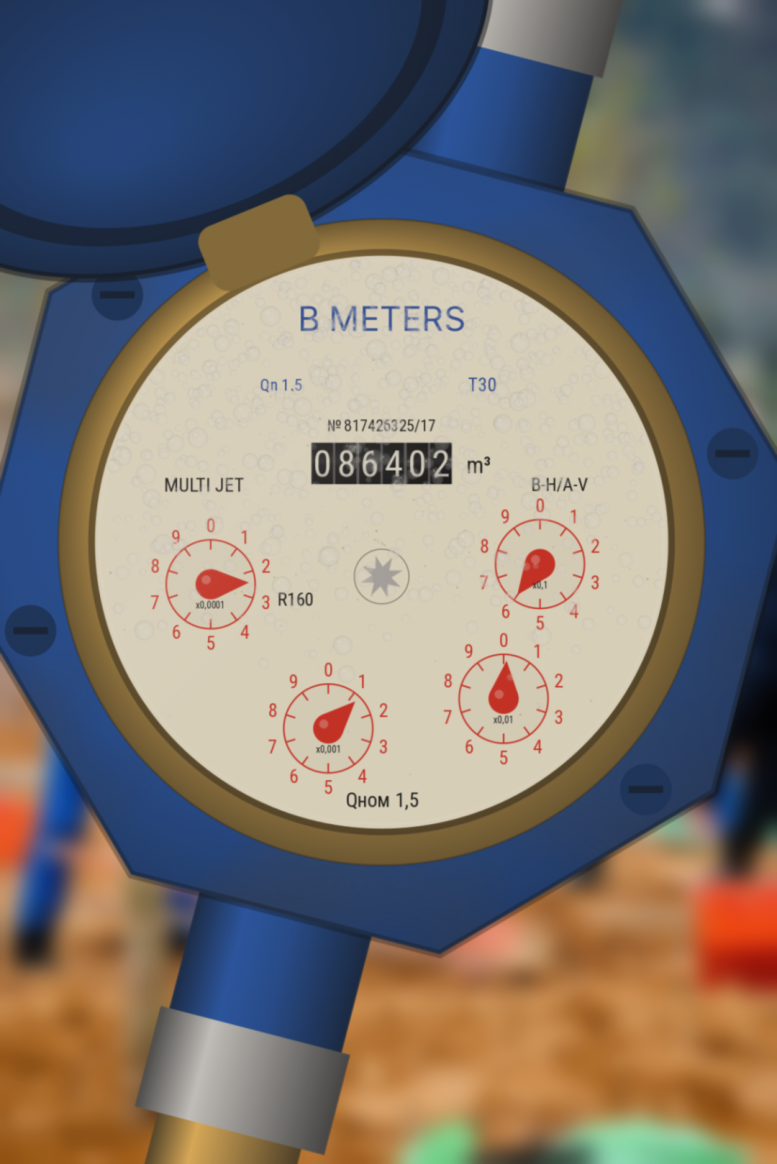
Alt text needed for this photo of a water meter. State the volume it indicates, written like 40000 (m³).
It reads 86402.6012 (m³)
